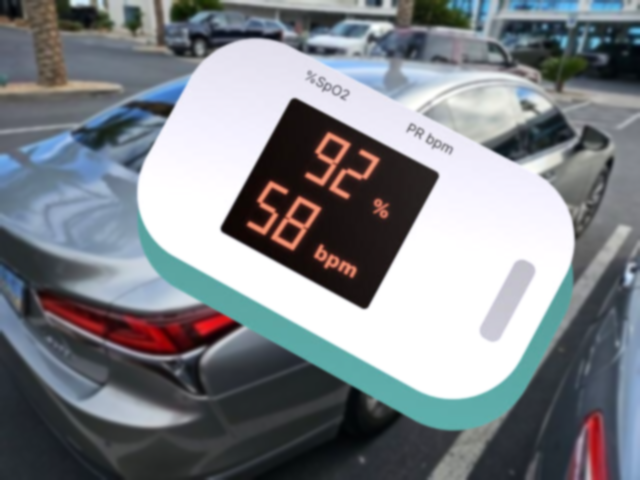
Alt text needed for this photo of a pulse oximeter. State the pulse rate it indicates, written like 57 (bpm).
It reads 58 (bpm)
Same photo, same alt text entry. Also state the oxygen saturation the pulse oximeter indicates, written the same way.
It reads 92 (%)
